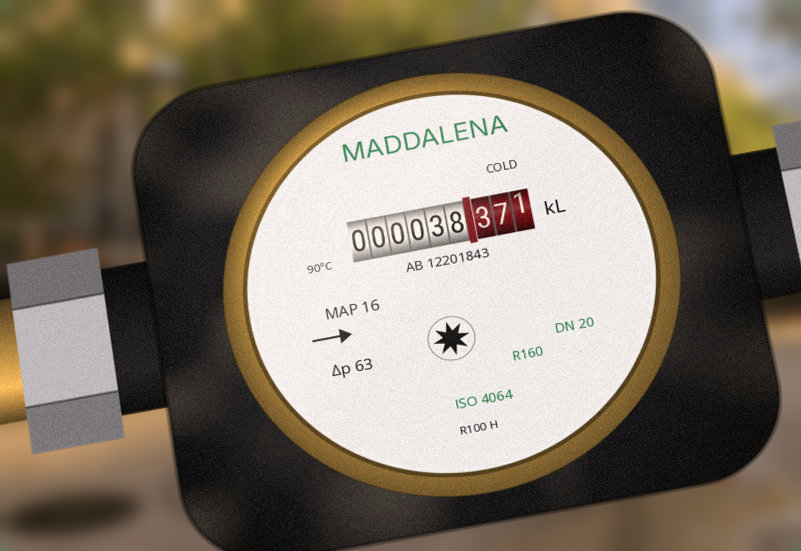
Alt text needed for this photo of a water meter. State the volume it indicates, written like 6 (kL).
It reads 38.371 (kL)
